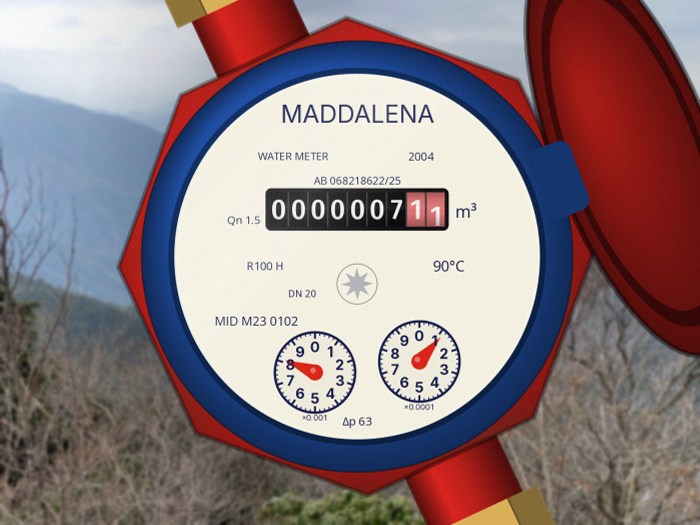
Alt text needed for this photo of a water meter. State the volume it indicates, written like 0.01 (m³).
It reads 7.1081 (m³)
